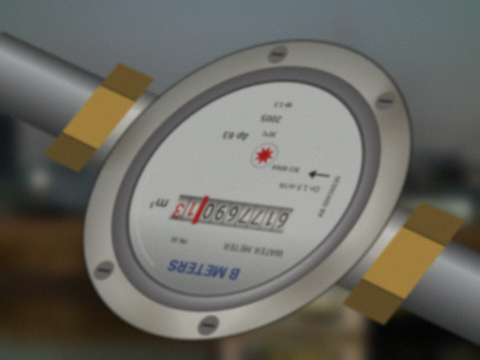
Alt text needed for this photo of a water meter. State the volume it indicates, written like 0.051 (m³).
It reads 6177690.13 (m³)
